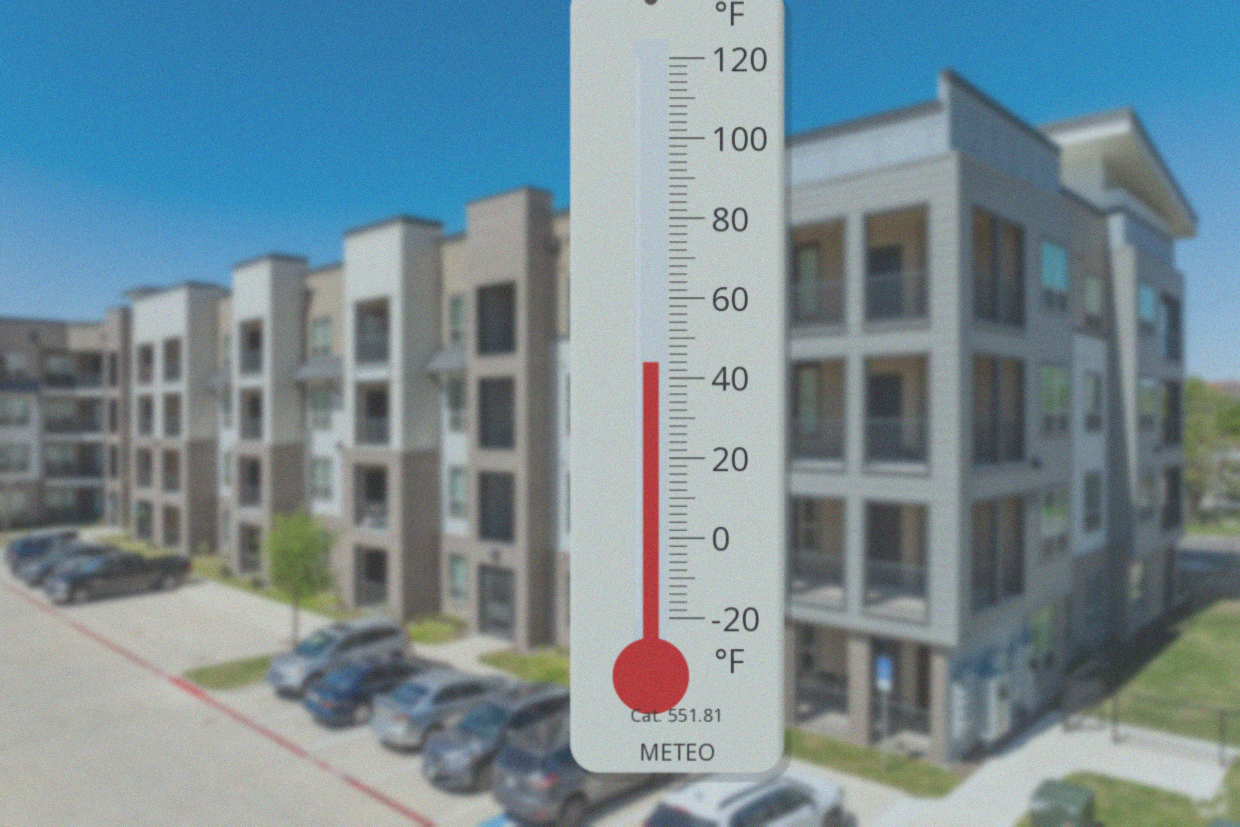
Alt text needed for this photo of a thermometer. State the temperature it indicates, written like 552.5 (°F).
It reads 44 (°F)
